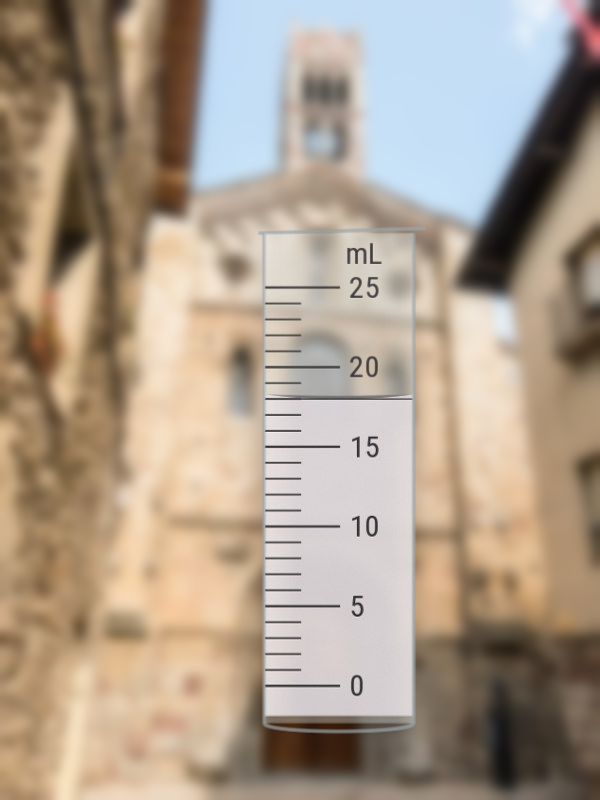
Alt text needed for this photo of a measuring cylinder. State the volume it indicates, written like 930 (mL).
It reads 18 (mL)
